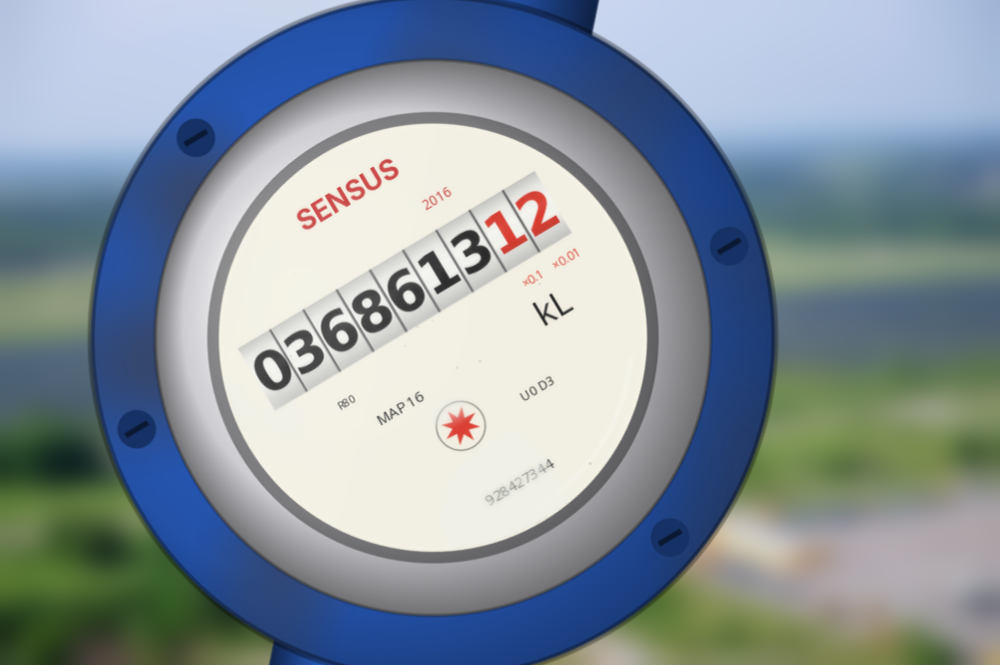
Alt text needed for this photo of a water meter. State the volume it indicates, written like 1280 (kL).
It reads 368613.12 (kL)
